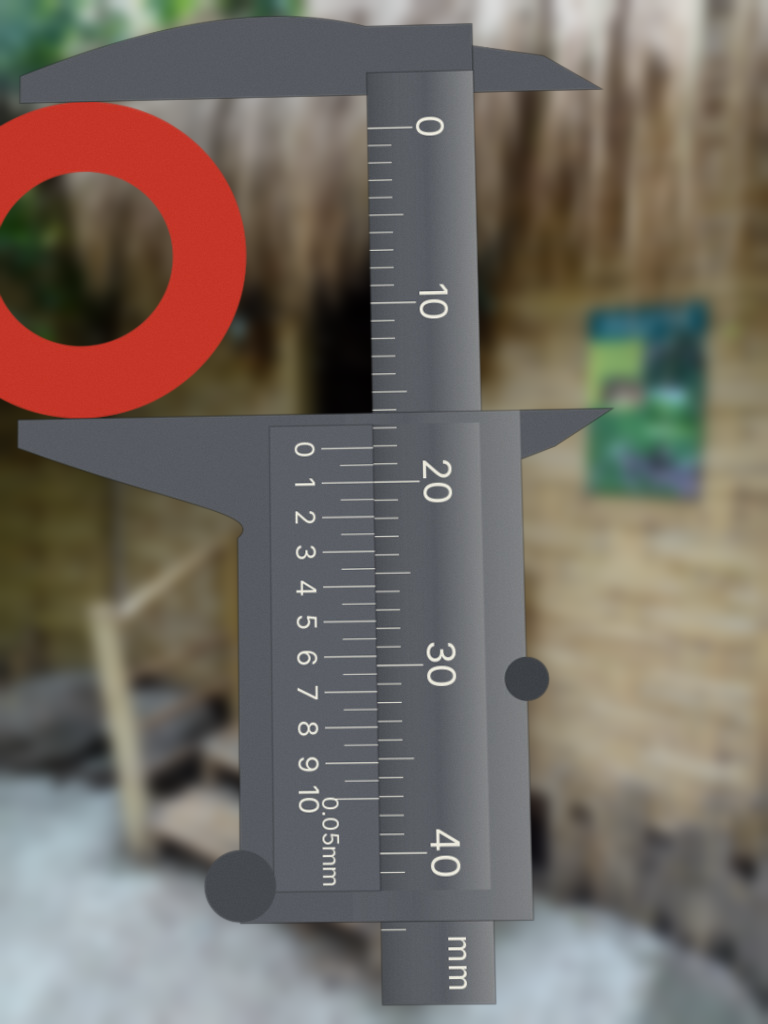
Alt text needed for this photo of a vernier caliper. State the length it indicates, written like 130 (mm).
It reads 18.1 (mm)
